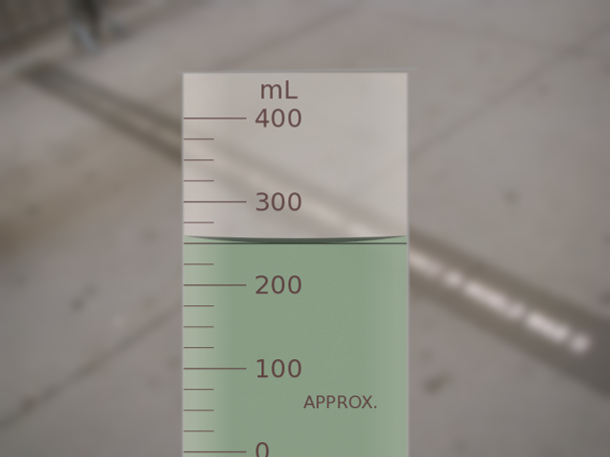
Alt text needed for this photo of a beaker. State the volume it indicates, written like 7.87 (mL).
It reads 250 (mL)
